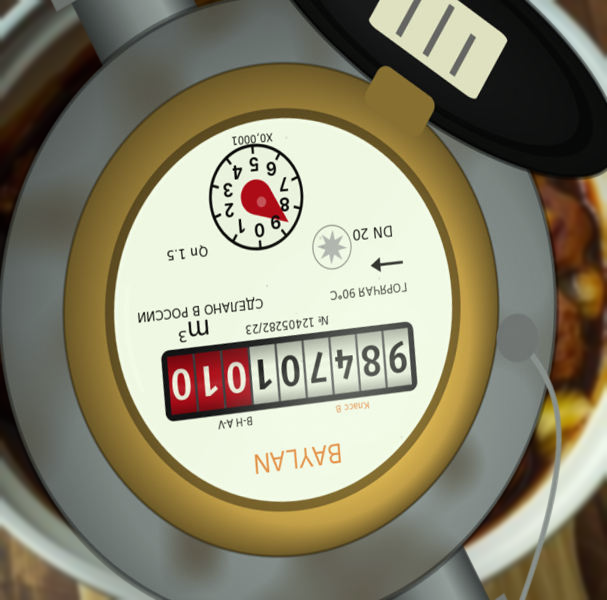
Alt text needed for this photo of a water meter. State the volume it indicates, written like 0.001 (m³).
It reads 984701.0108 (m³)
